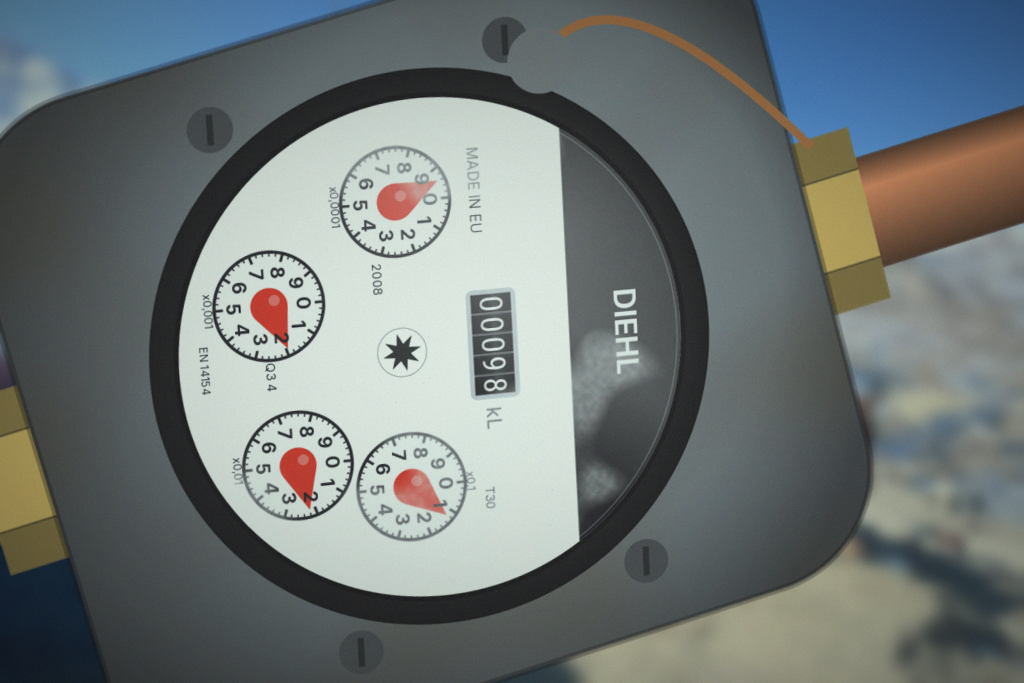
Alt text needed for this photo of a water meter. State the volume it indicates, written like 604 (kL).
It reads 98.1219 (kL)
